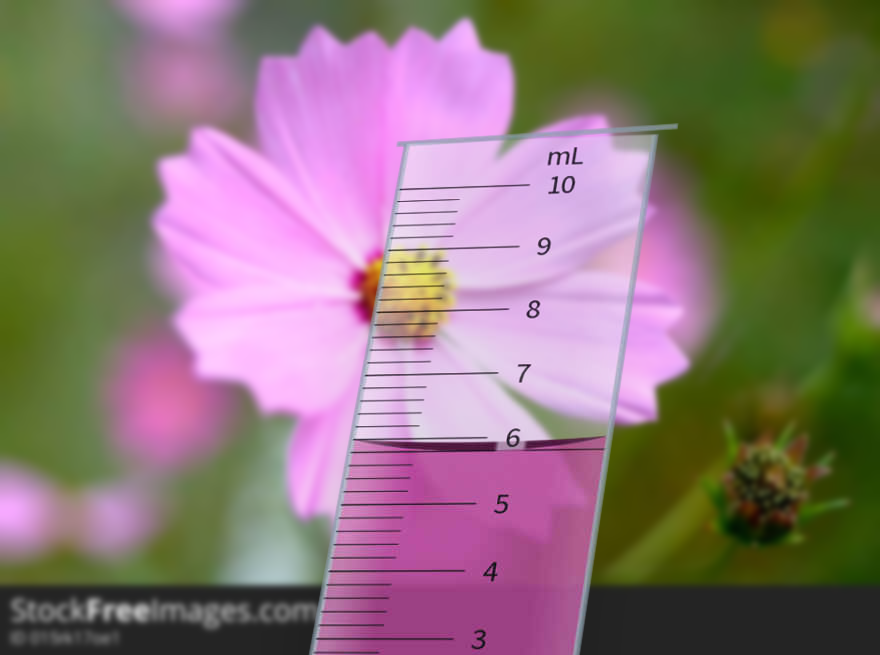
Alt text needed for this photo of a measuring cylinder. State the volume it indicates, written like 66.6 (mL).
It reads 5.8 (mL)
